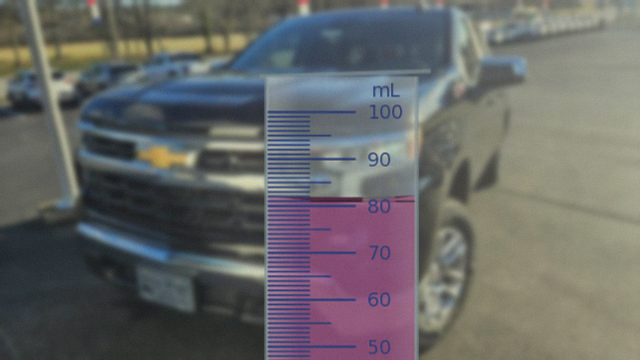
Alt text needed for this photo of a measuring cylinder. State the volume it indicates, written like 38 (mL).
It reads 81 (mL)
